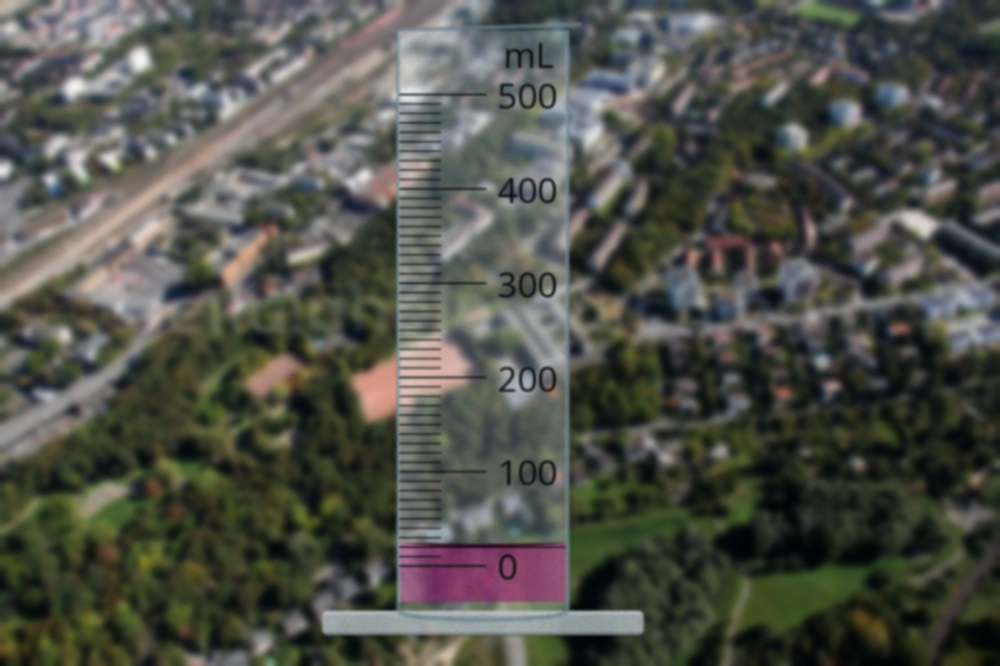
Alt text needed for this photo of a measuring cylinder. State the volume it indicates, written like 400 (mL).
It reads 20 (mL)
